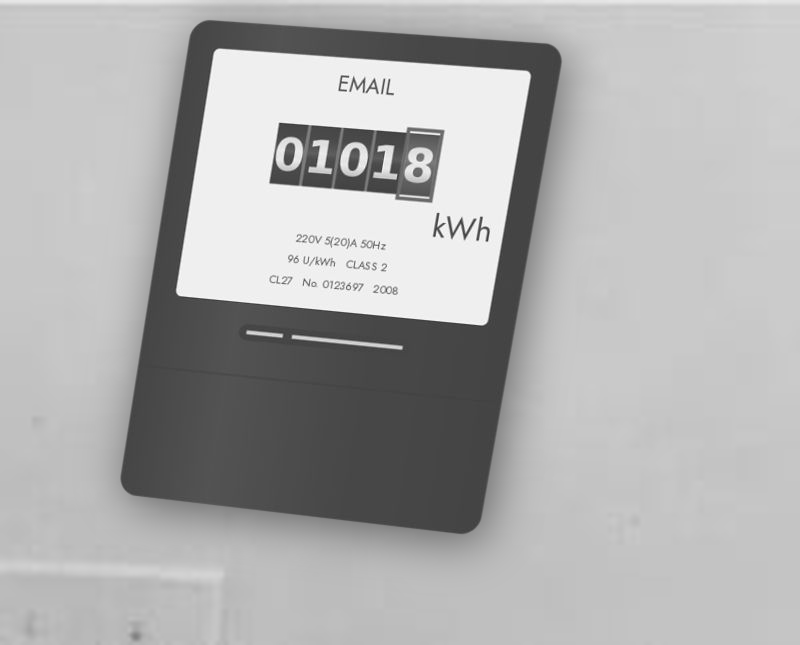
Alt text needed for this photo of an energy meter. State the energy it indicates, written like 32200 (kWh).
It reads 101.8 (kWh)
